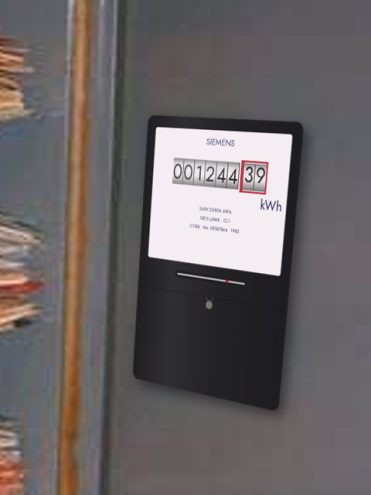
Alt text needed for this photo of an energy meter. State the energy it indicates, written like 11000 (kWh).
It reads 1244.39 (kWh)
